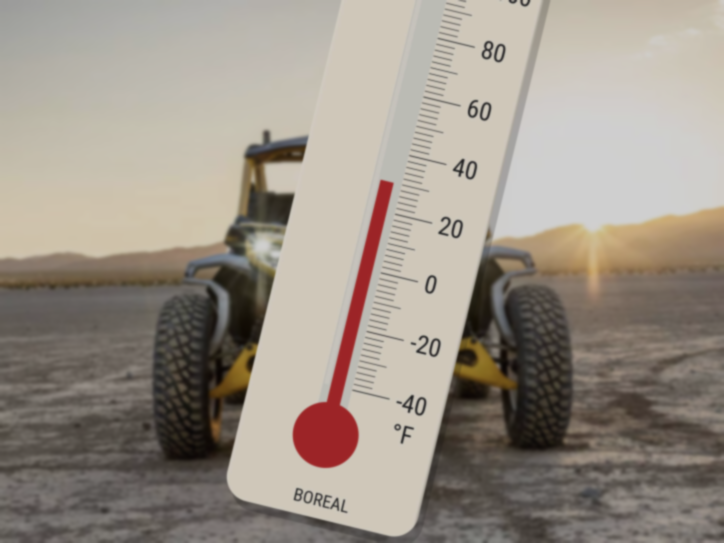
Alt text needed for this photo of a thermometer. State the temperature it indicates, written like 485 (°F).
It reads 30 (°F)
